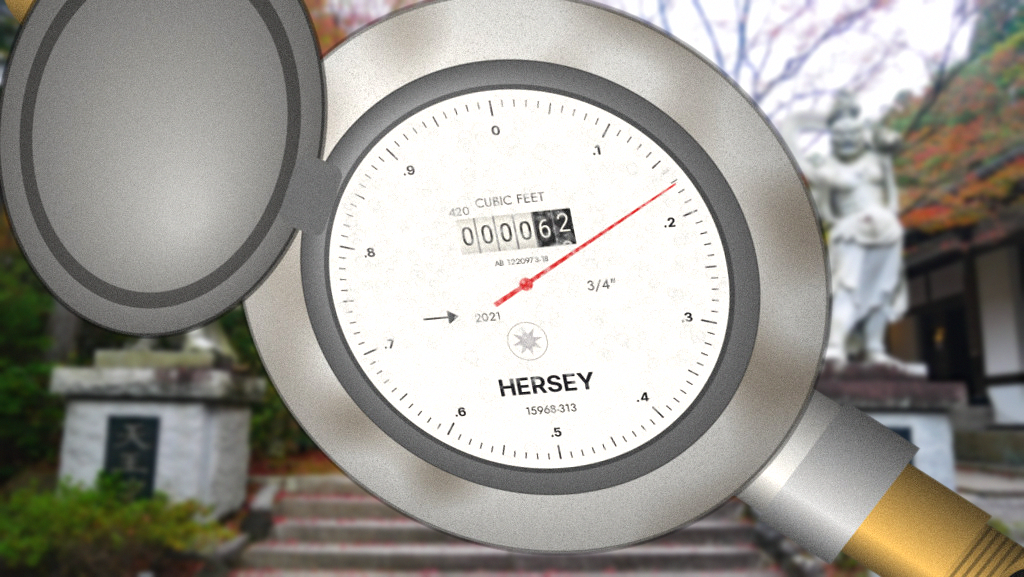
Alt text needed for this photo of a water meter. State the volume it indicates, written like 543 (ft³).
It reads 62.17 (ft³)
